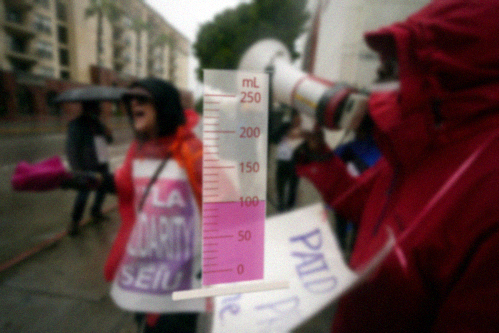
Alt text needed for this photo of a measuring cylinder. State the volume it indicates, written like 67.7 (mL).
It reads 100 (mL)
